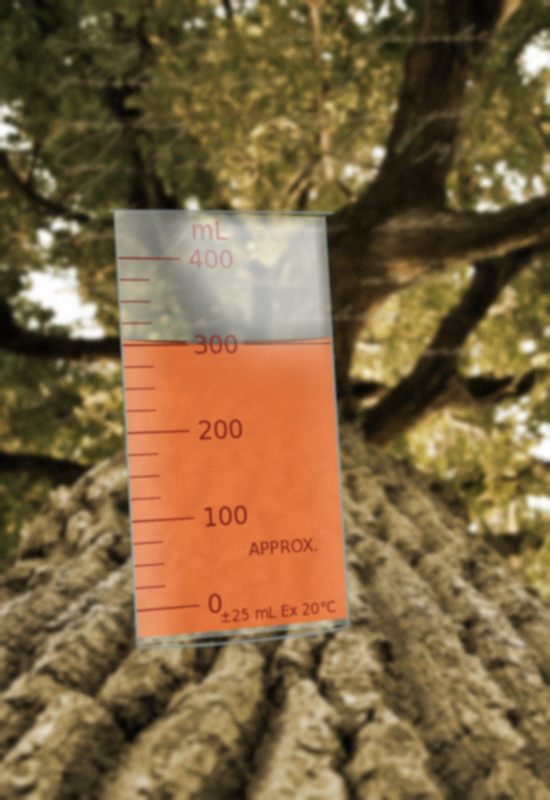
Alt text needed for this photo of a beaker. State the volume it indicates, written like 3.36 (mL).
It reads 300 (mL)
